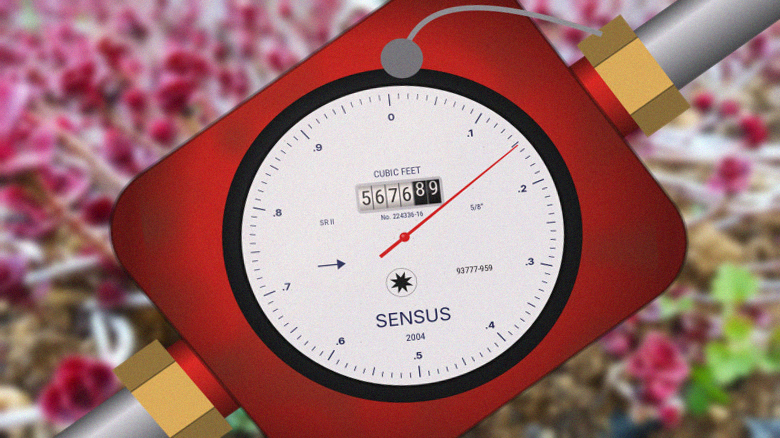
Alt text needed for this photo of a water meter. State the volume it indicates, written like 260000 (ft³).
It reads 567689.15 (ft³)
